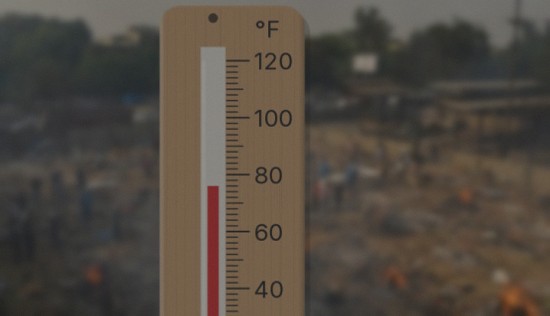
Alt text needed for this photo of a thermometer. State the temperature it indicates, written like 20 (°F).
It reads 76 (°F)
